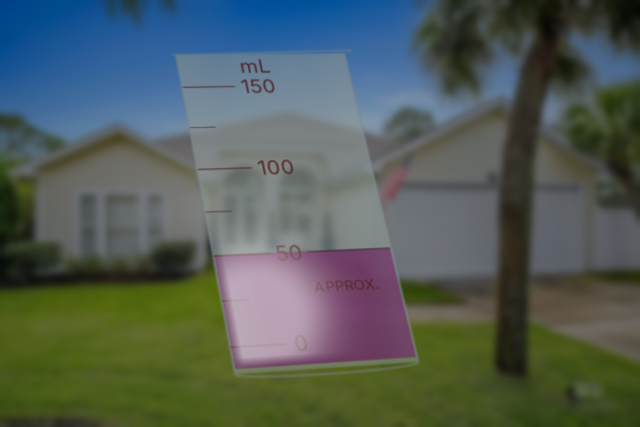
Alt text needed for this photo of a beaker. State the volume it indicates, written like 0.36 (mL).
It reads 50 (mL)
